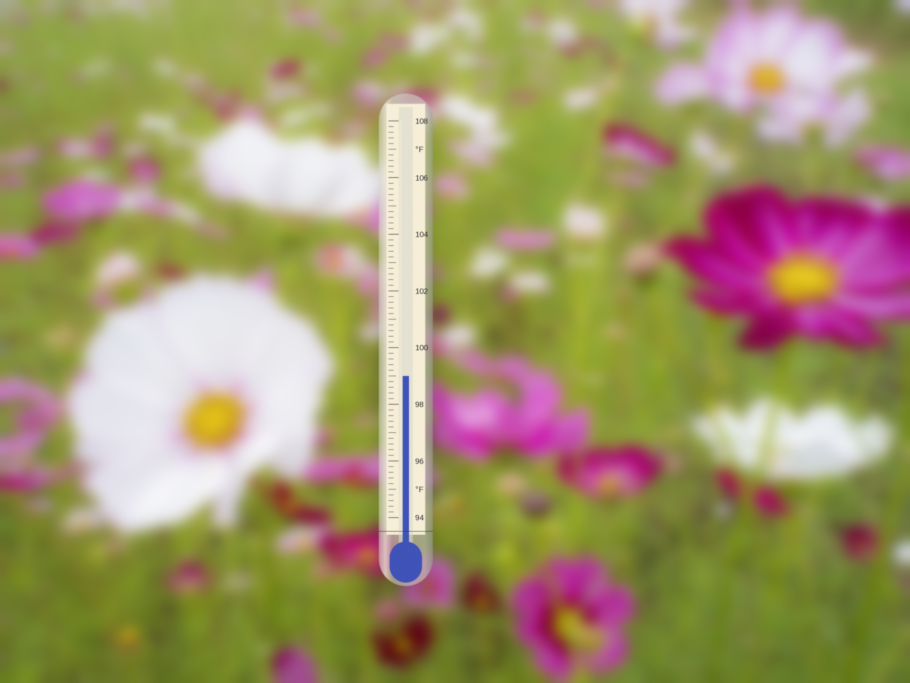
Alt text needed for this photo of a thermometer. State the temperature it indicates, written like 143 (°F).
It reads 99 (°F)
